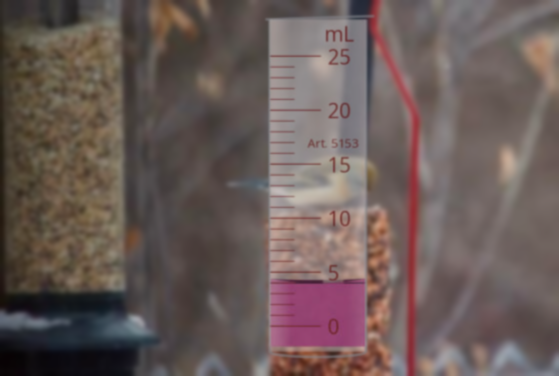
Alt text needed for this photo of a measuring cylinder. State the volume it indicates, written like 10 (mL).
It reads 4 (mL)
